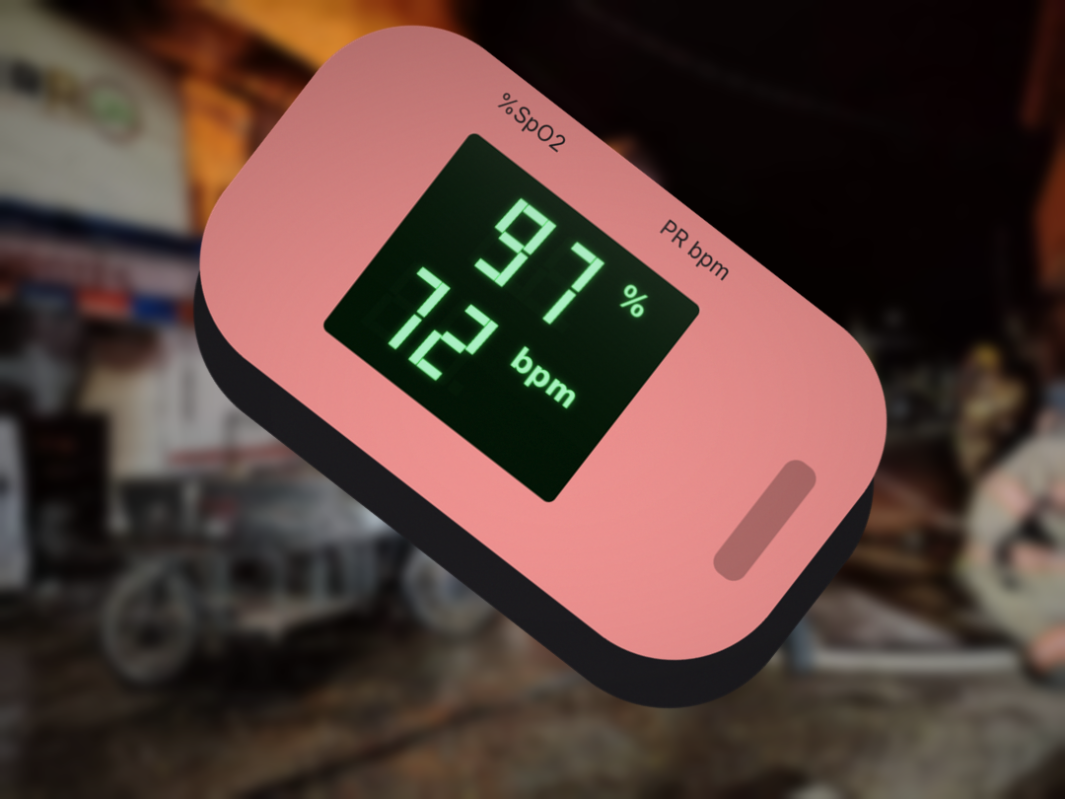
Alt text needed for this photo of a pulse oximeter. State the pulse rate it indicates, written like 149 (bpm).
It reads 72 (bpm)
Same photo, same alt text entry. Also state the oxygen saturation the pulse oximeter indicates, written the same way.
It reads 97 (%)
